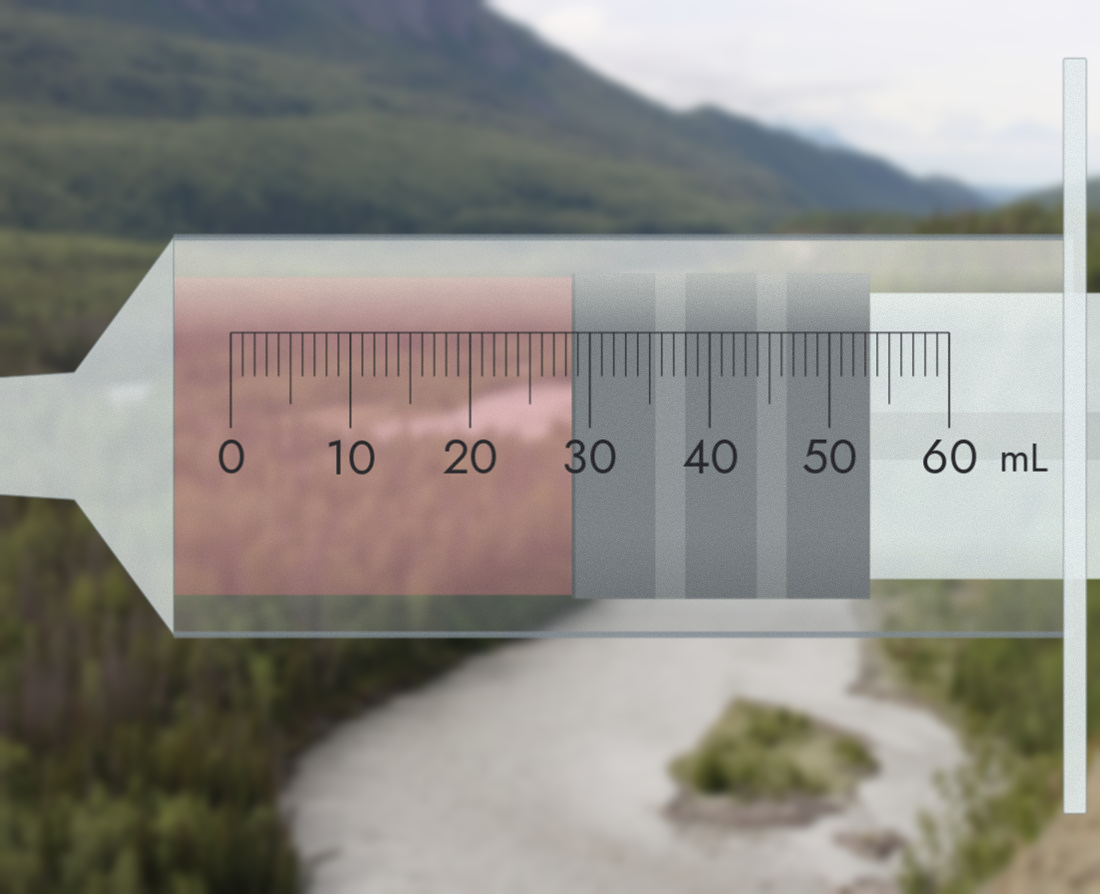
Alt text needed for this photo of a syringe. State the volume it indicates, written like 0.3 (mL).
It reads 28.5 (mL)
